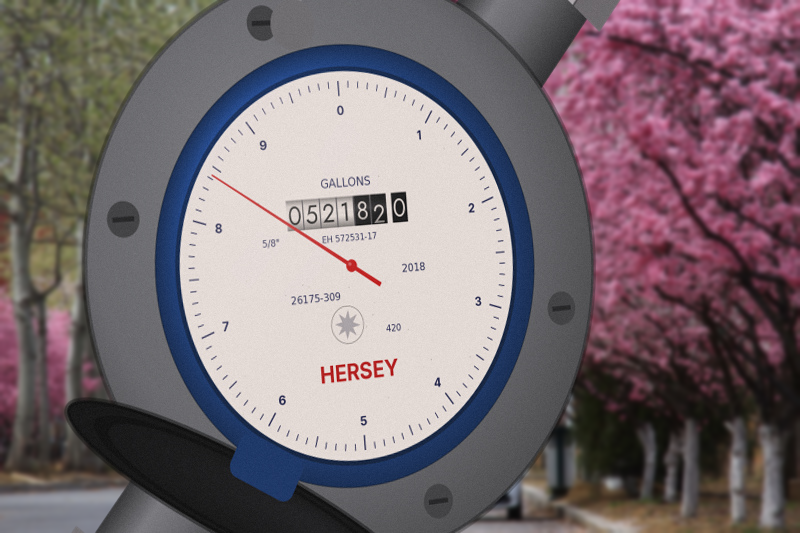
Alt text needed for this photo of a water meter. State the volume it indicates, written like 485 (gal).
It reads 521818.4 (gal)
